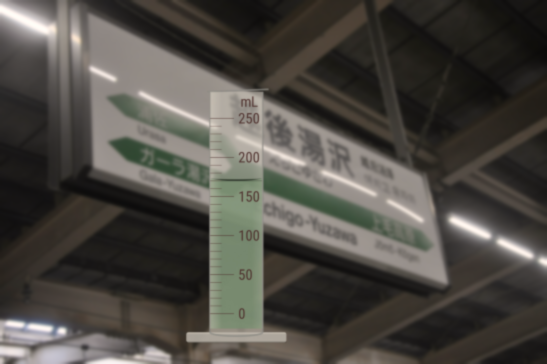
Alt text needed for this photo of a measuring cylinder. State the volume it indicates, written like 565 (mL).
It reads 170 (mL)
